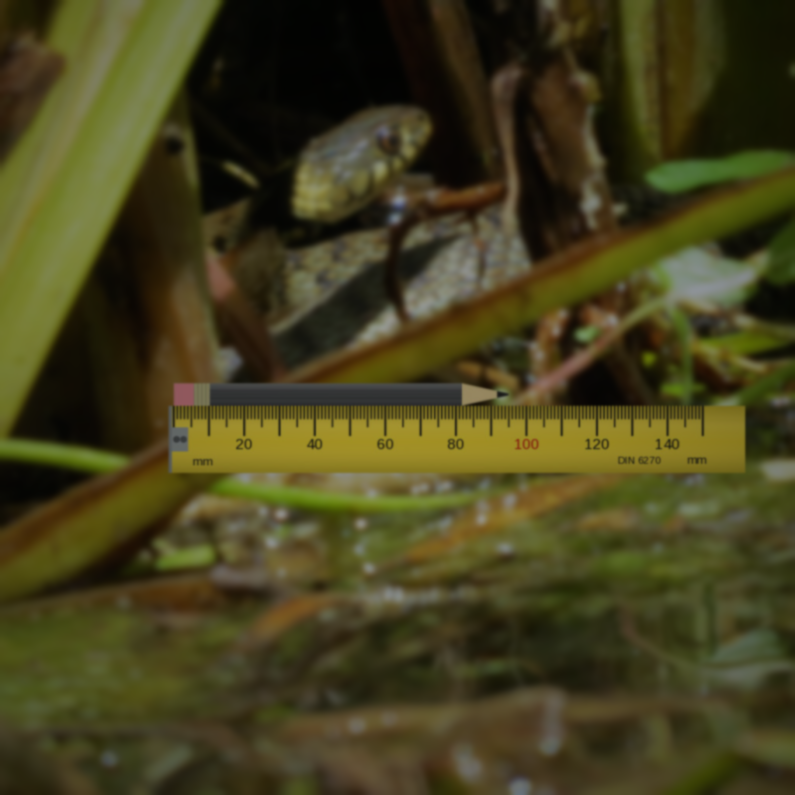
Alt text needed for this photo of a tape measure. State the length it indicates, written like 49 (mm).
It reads 95 (mm)
